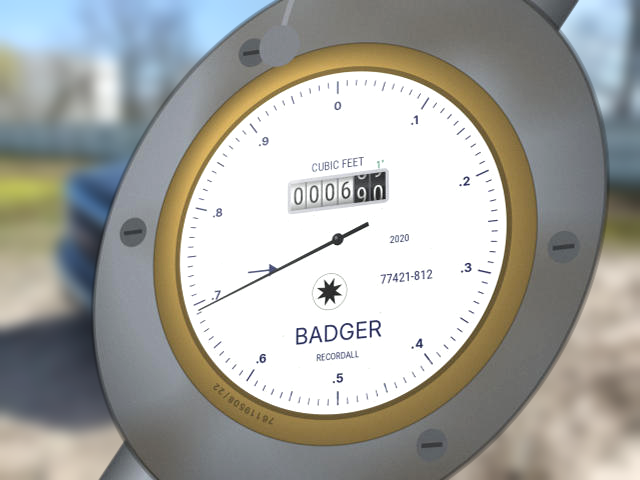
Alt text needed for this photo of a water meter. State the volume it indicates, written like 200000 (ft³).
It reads 689.69 (ft³)
